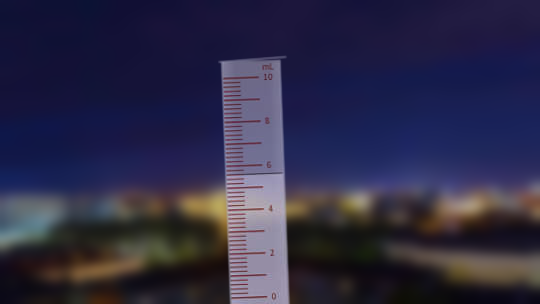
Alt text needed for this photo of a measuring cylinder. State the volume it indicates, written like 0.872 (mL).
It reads 5.6 (mL)
